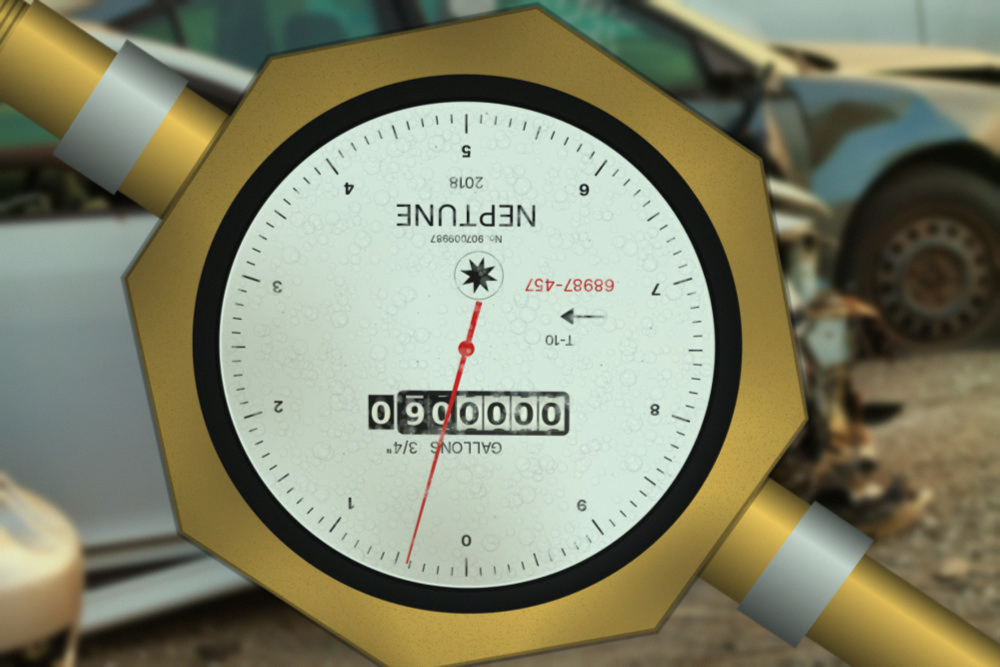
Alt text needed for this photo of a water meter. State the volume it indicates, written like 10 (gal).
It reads 60.4 (gal)
